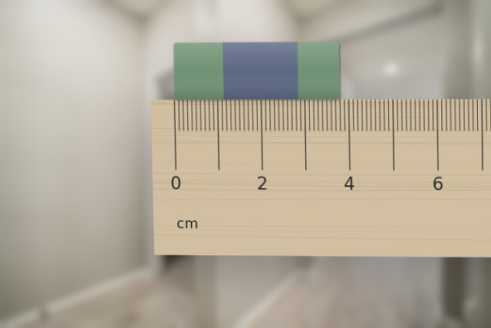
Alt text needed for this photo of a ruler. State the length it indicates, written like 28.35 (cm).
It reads 3.8 (cm)
